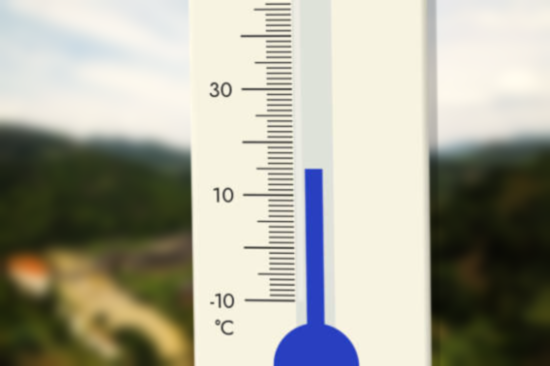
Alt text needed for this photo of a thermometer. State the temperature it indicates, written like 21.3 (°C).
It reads 15 (°C)
